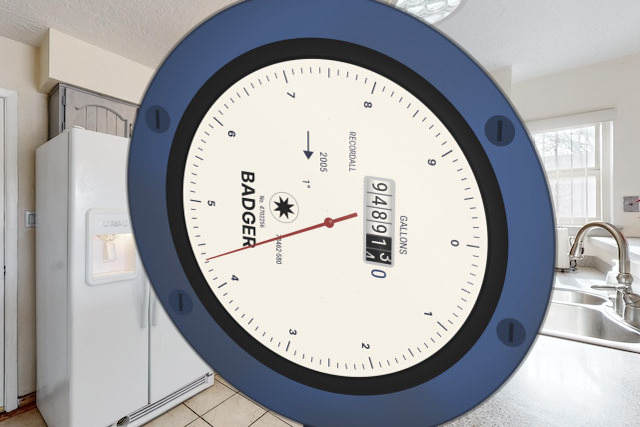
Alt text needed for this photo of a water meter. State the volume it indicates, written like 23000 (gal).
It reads 9489134.3 (gal)
